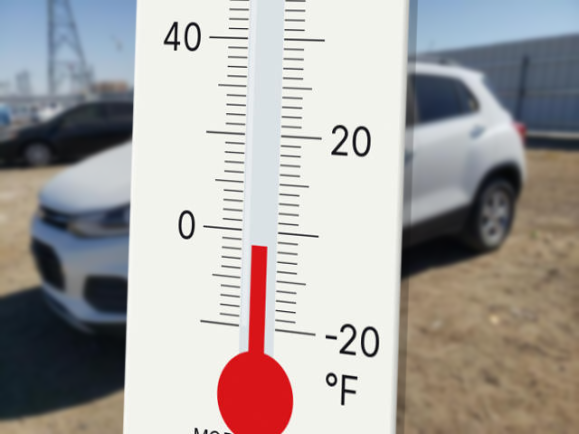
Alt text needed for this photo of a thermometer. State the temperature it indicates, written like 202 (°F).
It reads -3 (°F)
